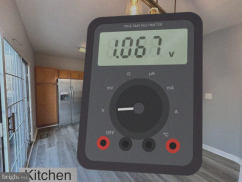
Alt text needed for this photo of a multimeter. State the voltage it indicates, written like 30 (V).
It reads 1.067 (V)
